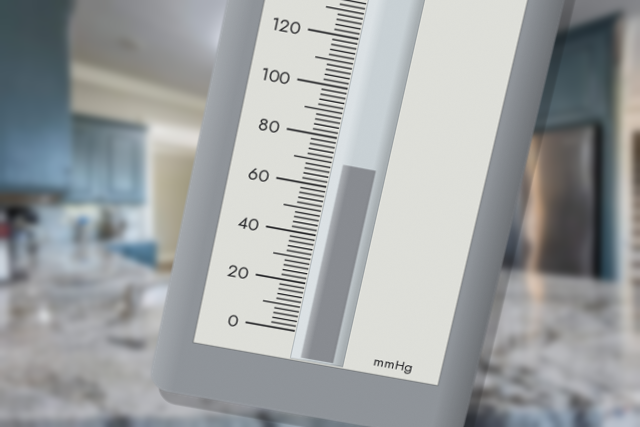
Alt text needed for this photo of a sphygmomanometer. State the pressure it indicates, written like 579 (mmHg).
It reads 70 (mmHg)
